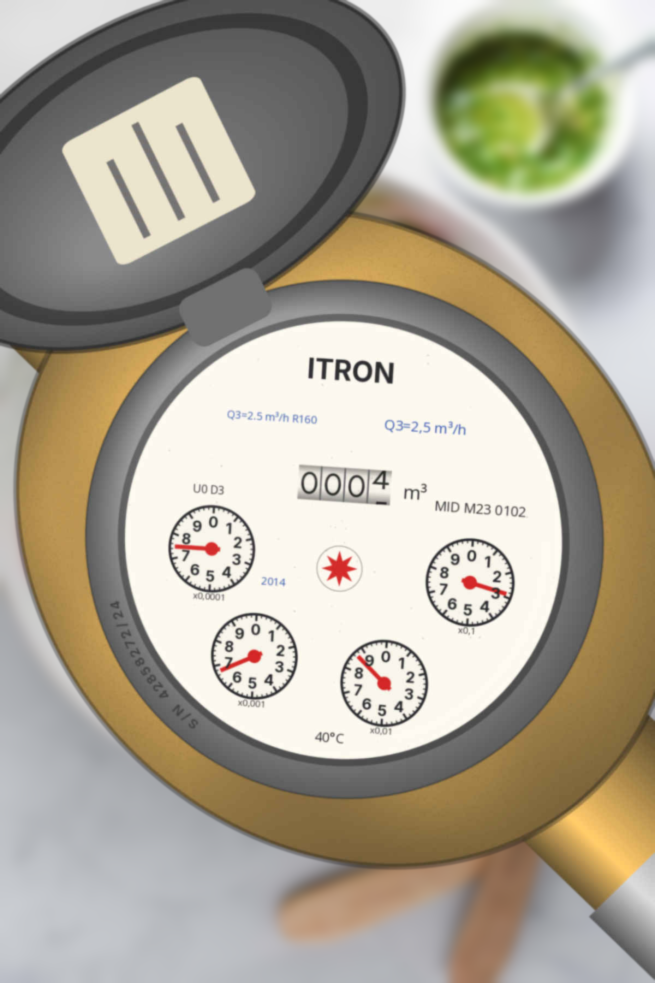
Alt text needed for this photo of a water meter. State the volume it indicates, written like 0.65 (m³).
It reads 4.2867 (m³)
